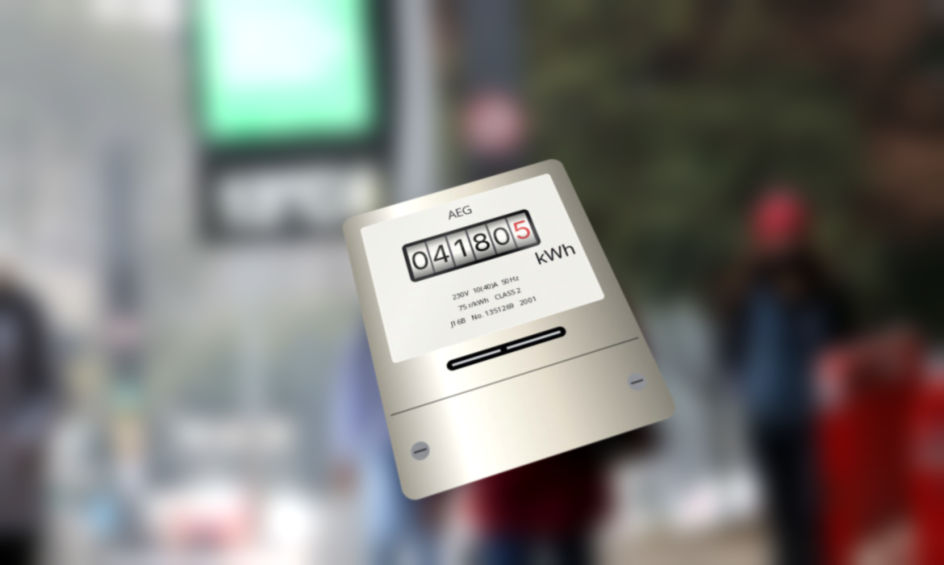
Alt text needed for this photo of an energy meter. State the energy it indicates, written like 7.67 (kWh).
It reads 4180.5 (kWh)
